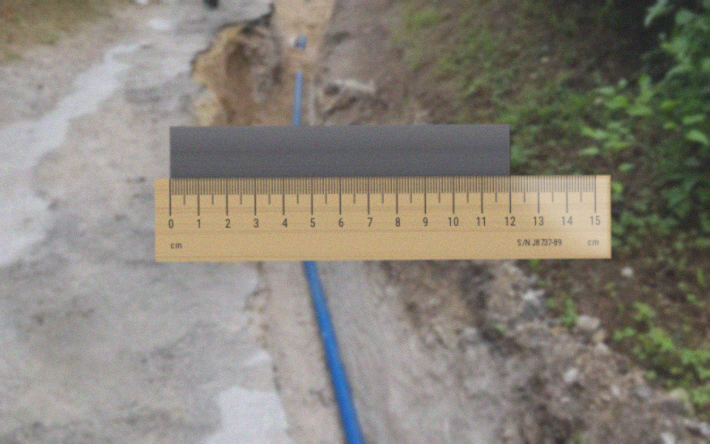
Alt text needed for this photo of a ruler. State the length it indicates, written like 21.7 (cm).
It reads 12 (cm)
